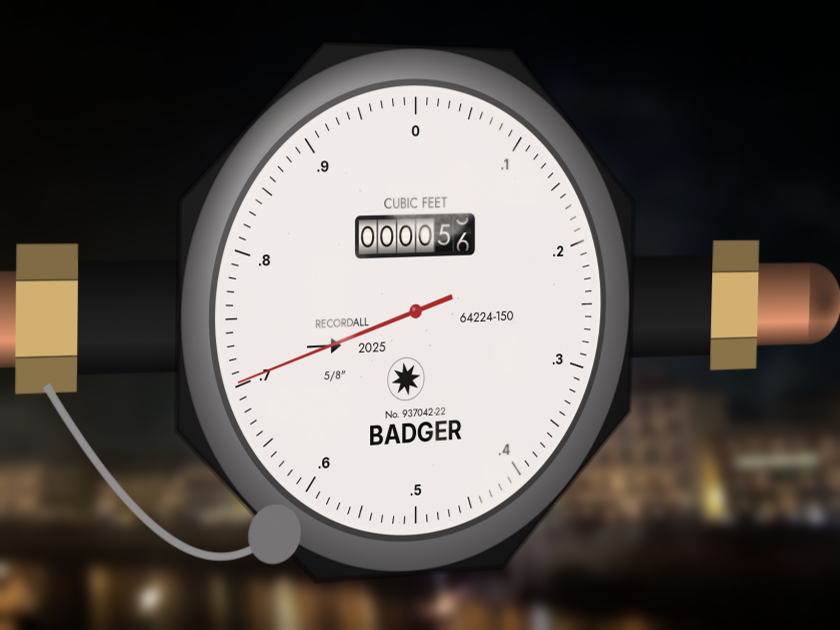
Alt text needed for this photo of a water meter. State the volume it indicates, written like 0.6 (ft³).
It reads 55.70 (ft³)
